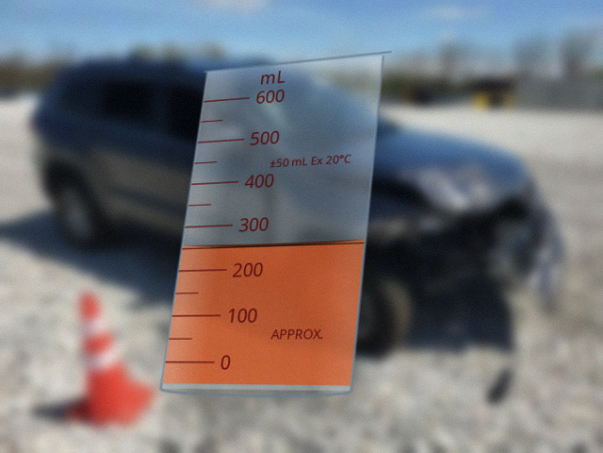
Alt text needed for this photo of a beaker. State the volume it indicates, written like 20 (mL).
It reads 250 (mL)
